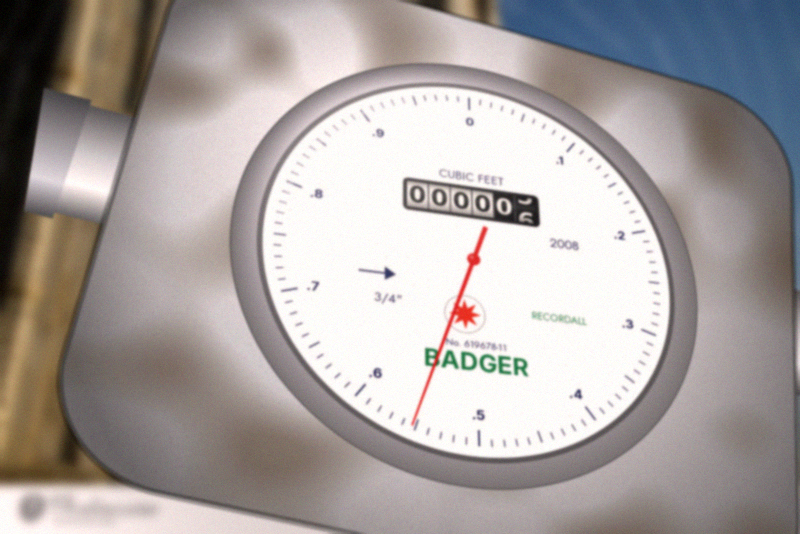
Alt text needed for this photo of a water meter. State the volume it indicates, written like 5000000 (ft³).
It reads 5.55 (ft³)
